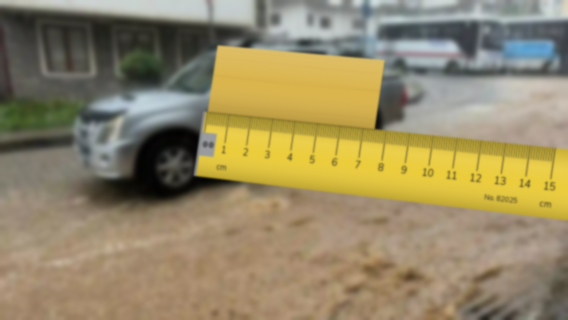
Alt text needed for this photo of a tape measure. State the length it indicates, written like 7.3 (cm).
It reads 7.5 (cm)
